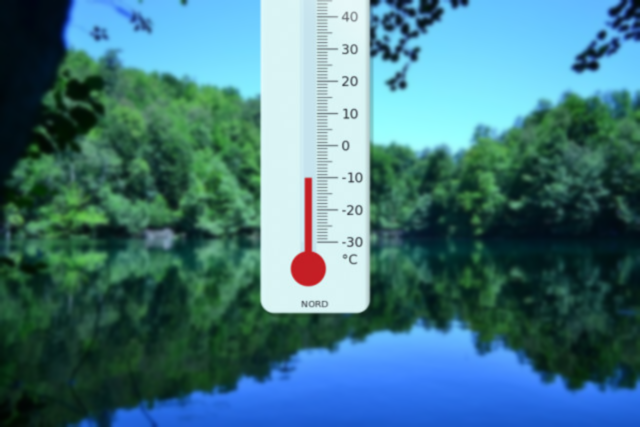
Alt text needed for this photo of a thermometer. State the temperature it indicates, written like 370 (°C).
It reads -10 (°C)
